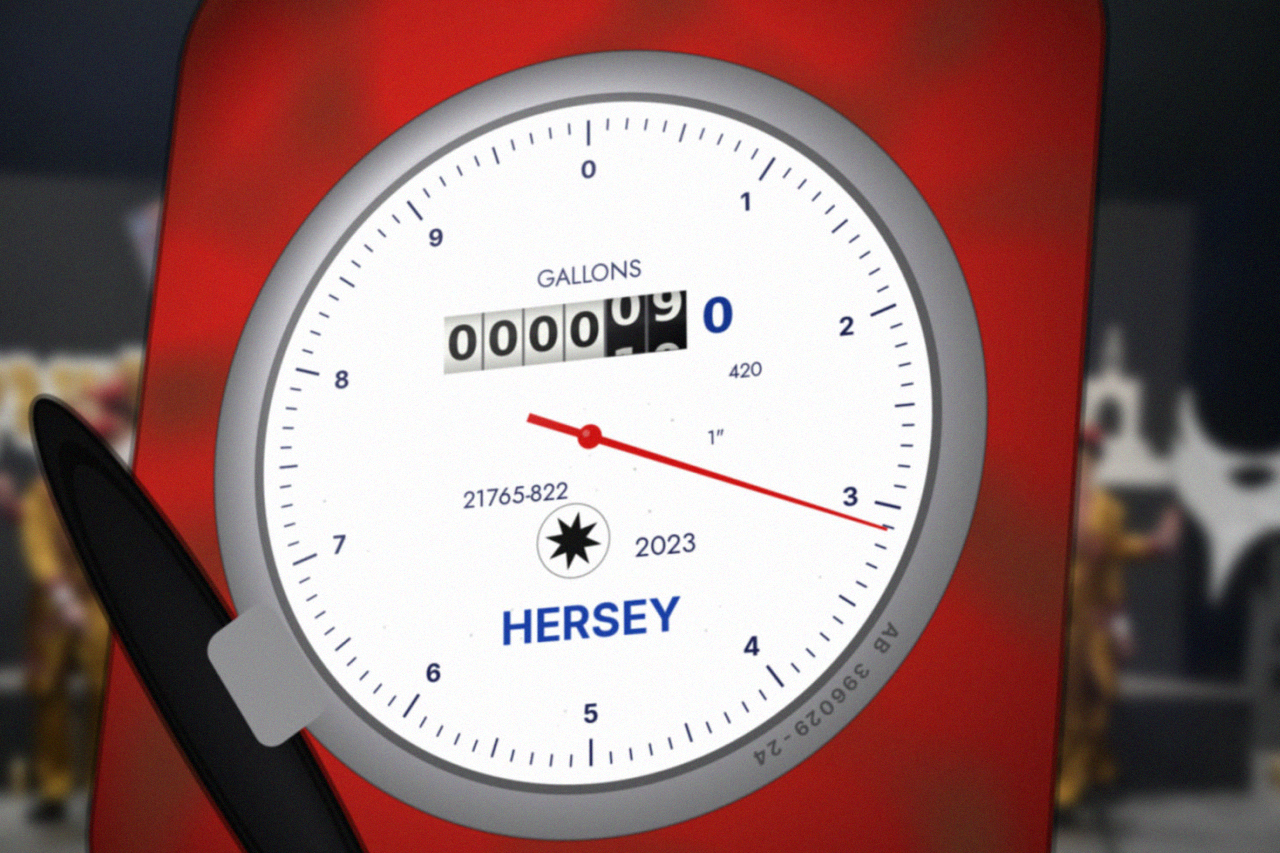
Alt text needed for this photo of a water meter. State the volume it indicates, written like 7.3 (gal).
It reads 93.1 (gal)
